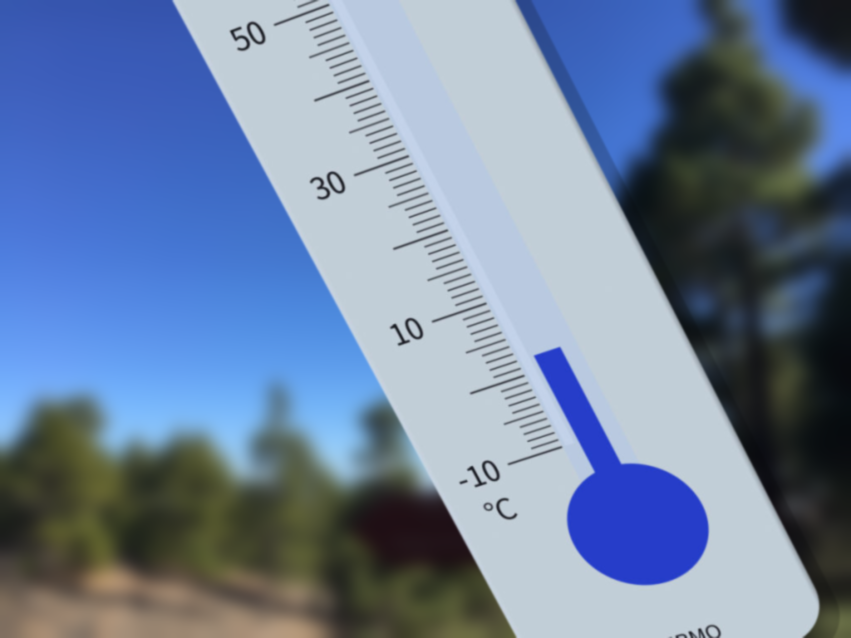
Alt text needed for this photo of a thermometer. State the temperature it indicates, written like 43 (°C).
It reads 2 (°C)
